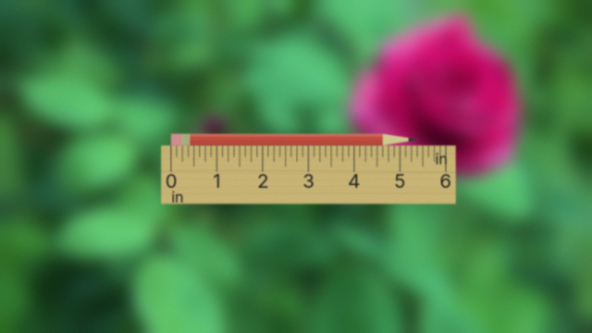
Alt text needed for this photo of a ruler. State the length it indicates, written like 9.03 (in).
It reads 5.375 (in)
